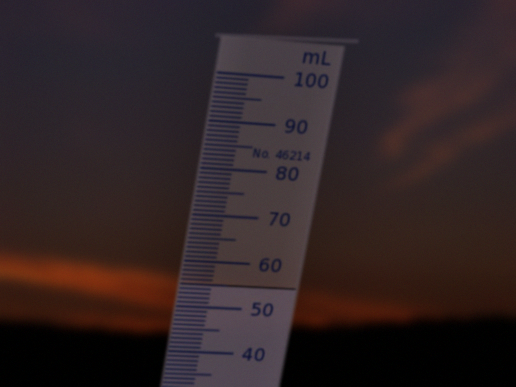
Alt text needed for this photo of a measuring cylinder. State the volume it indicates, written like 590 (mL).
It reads 55 (mL)
